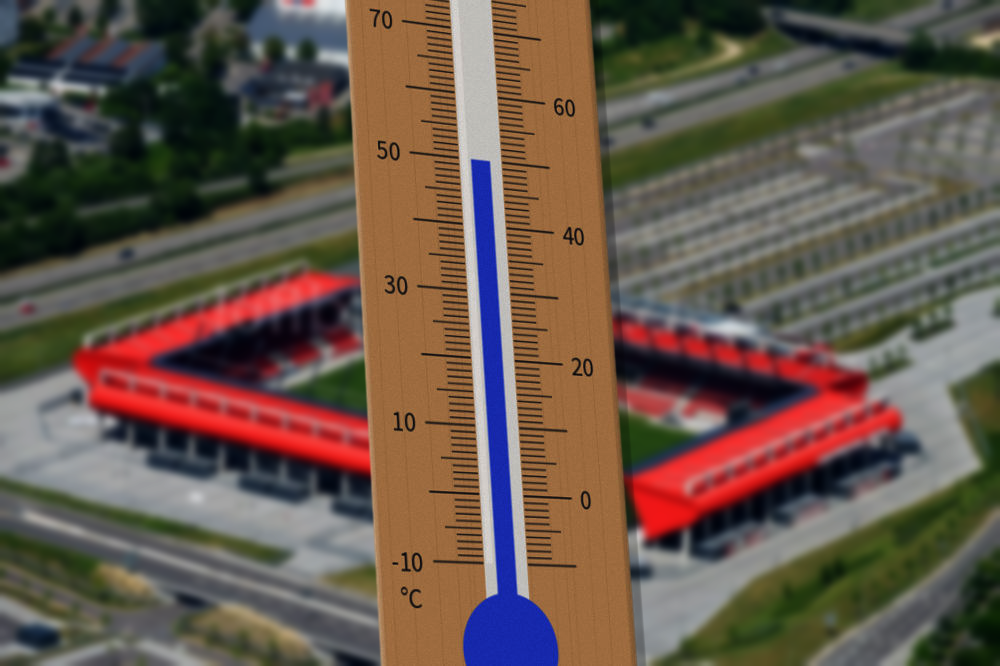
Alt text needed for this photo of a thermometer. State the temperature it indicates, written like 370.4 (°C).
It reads 50 (°C)
